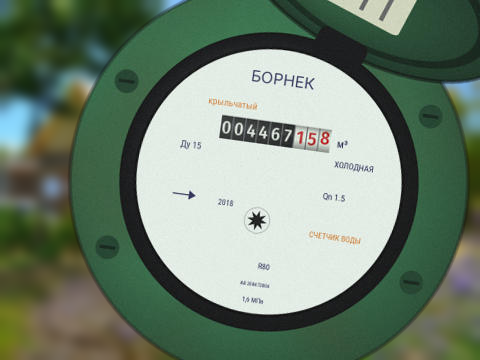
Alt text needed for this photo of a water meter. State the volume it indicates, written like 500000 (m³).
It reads 4467.158 (m³)
